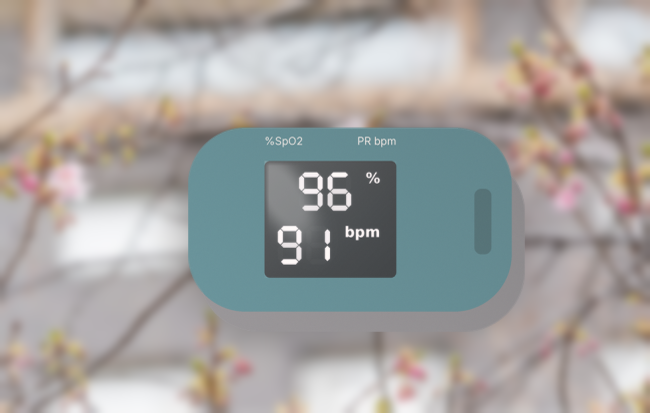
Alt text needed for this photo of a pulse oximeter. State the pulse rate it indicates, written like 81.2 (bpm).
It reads 91 (bpm)
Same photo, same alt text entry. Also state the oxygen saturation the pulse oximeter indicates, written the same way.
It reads 96 (%)
